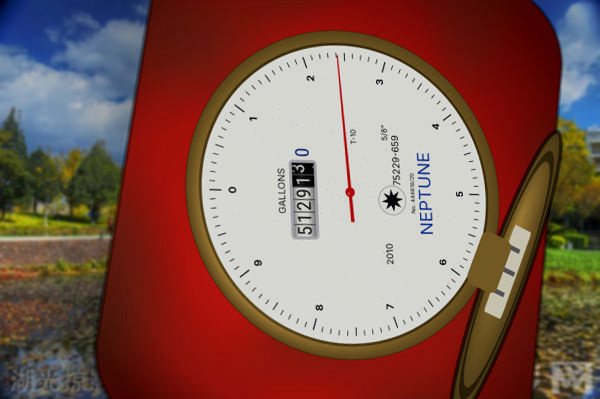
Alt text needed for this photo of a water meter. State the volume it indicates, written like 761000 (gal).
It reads 5129132.4 (gal)
